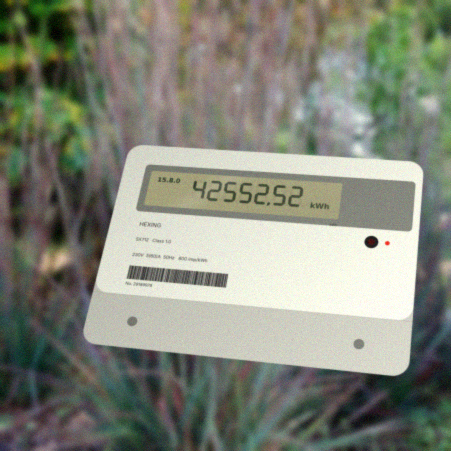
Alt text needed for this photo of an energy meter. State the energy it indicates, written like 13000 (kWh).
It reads 42552.52 (kWh)
